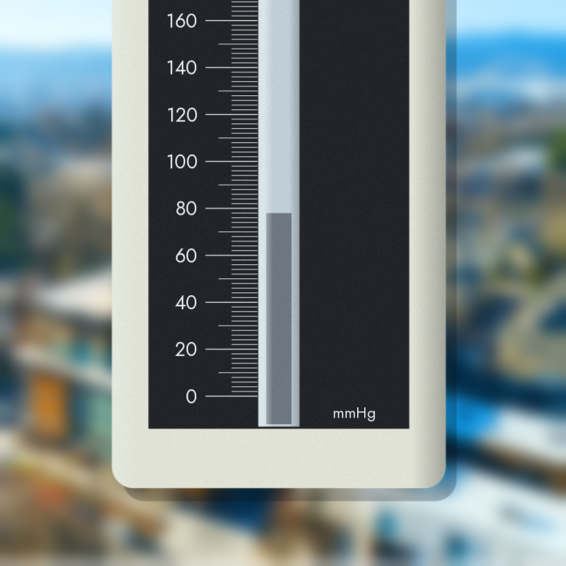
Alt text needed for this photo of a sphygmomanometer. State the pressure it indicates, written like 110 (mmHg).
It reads 78 (mmHg)
